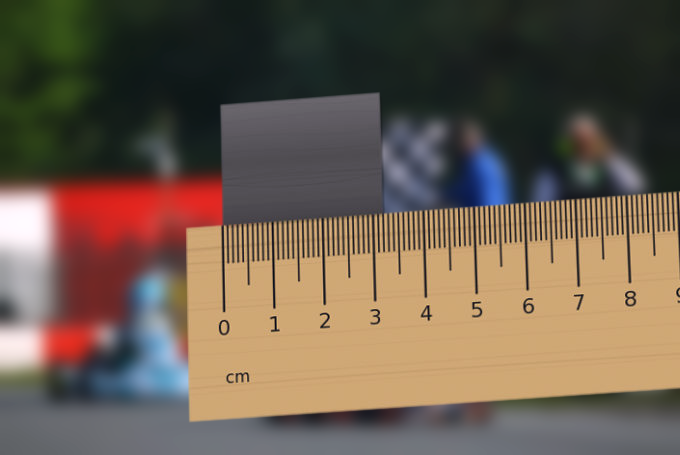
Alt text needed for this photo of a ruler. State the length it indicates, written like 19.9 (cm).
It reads 3.2 (cm)
